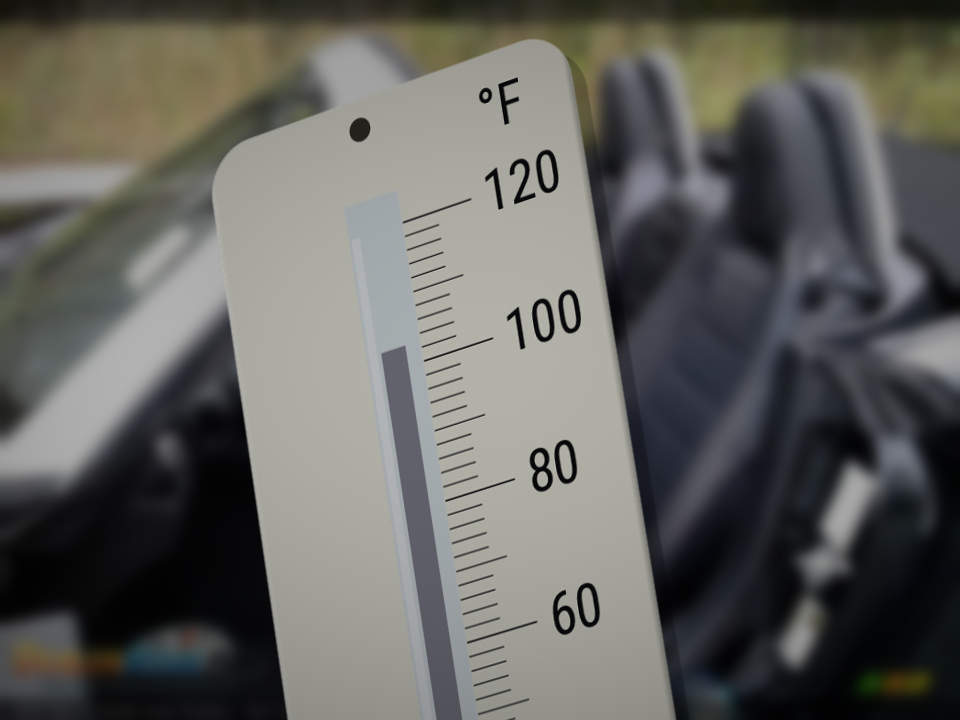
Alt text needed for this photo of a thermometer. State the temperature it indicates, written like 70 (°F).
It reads 103 (°F)
